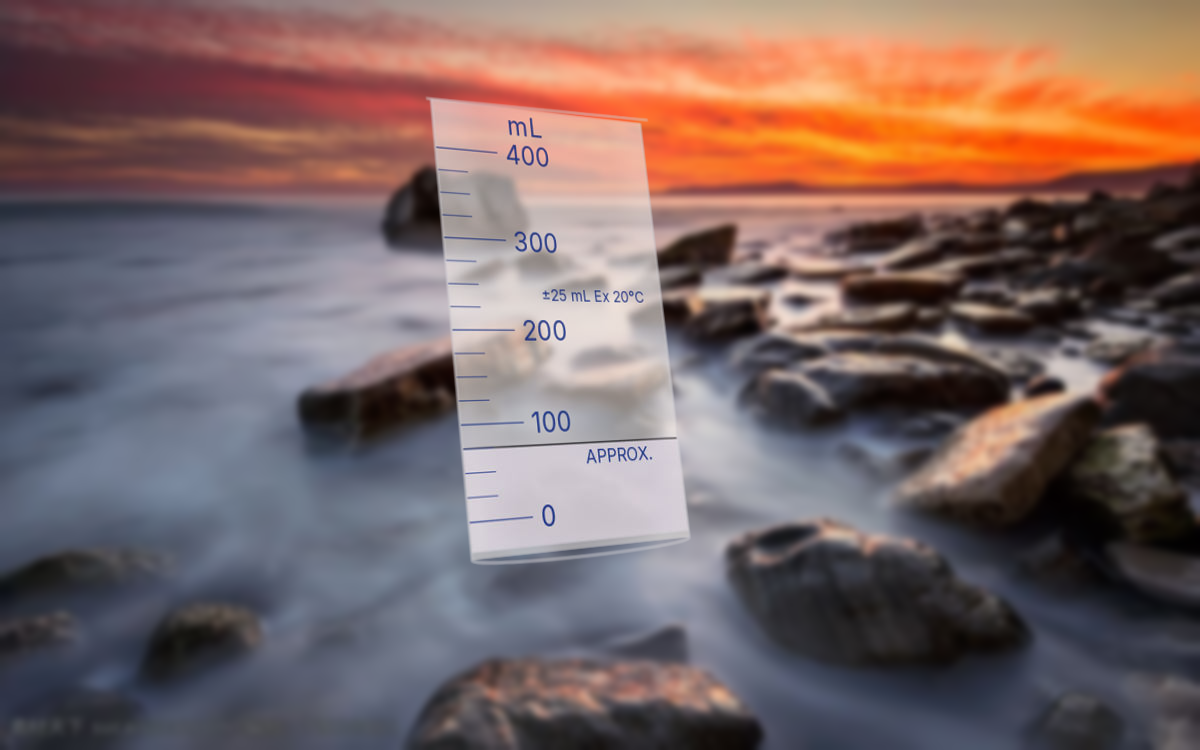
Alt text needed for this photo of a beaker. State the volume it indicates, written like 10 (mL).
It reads 75 (mL)
